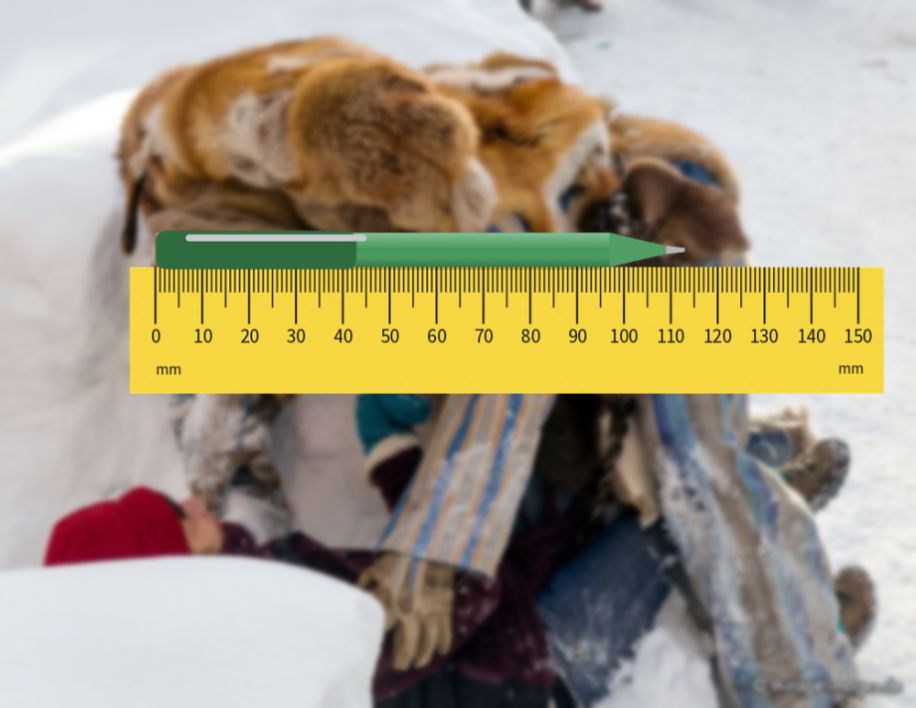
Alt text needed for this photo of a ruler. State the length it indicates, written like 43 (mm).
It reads 113 (mm)
